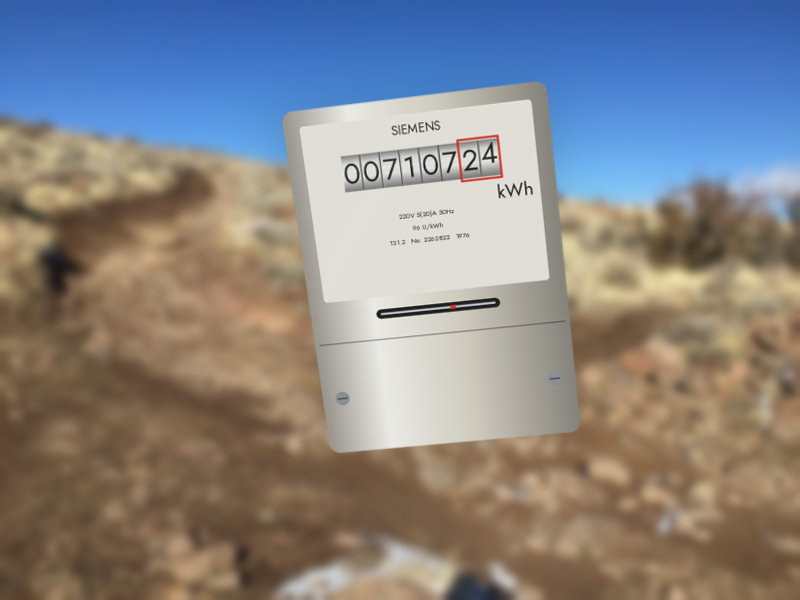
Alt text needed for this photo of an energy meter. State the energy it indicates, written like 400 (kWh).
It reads 7107.24 (kWh)
